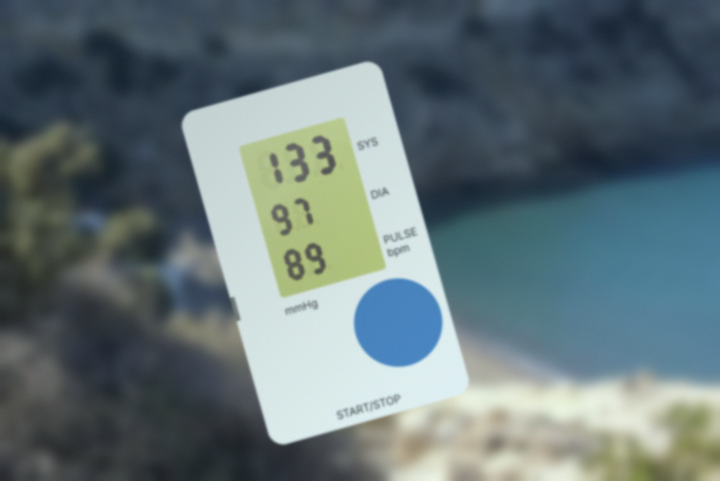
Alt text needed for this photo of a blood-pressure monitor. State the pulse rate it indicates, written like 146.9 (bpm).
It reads 89 (bpm)
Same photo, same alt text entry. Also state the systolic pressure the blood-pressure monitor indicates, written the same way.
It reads 133 (mmHg)
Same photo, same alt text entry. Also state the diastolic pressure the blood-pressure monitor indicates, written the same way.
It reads 97 (mmHg)
